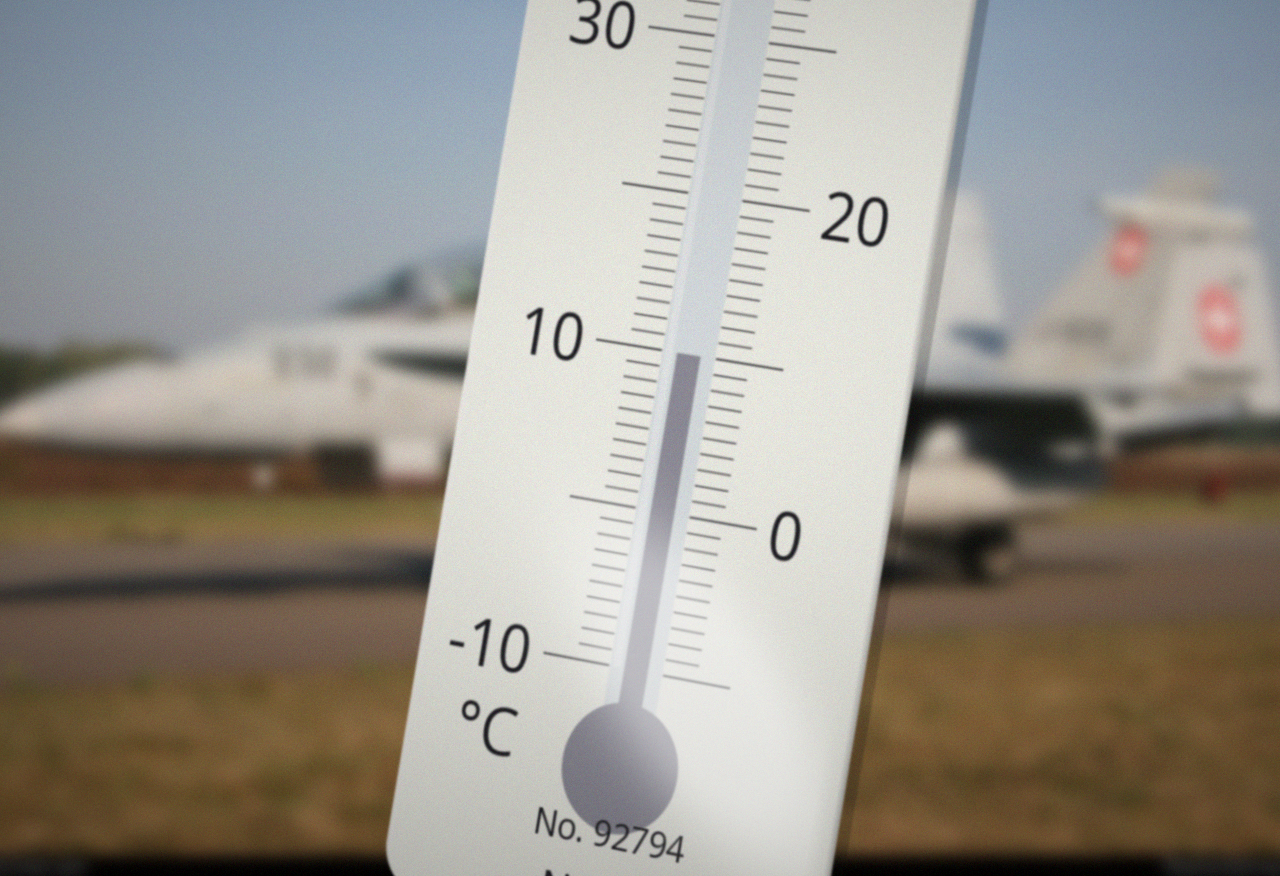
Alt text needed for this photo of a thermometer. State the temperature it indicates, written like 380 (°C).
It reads 10 (°C)
